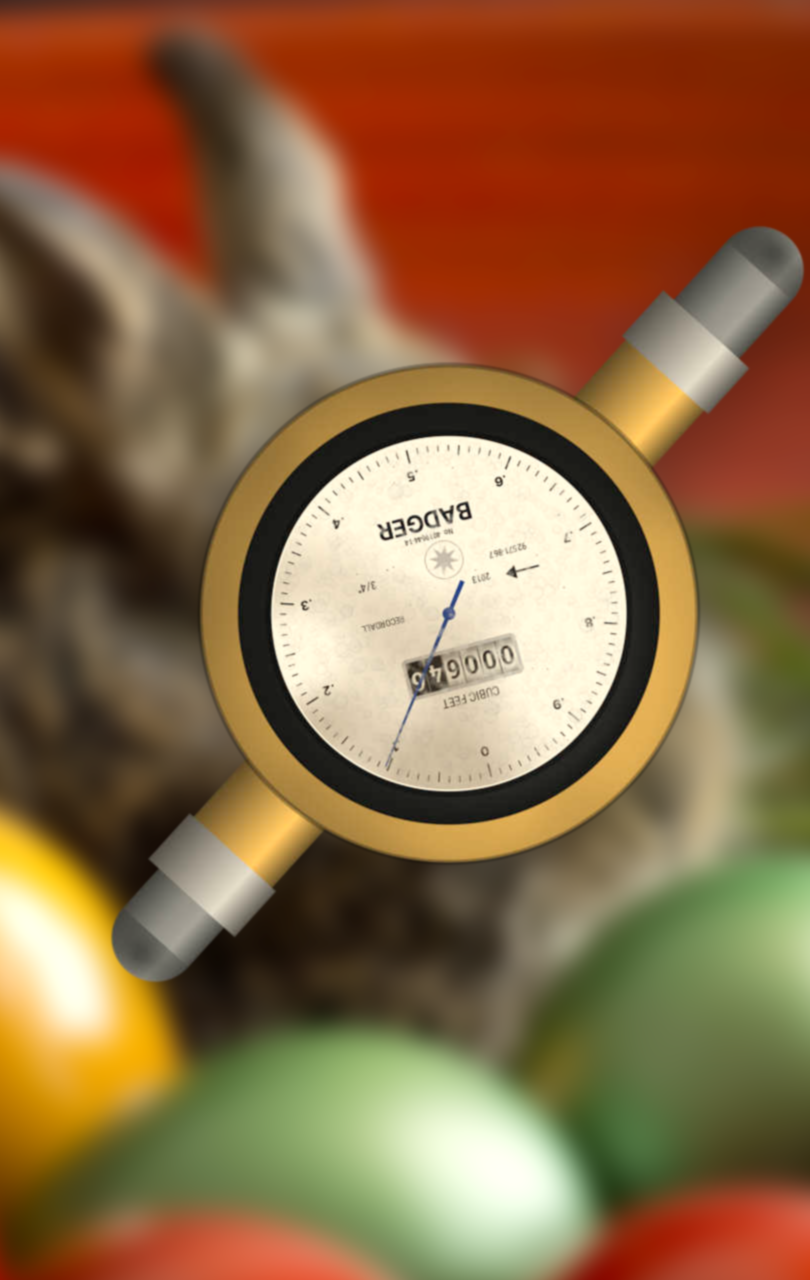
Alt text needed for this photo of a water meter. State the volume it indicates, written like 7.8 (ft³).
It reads 646.10 (ft³)
